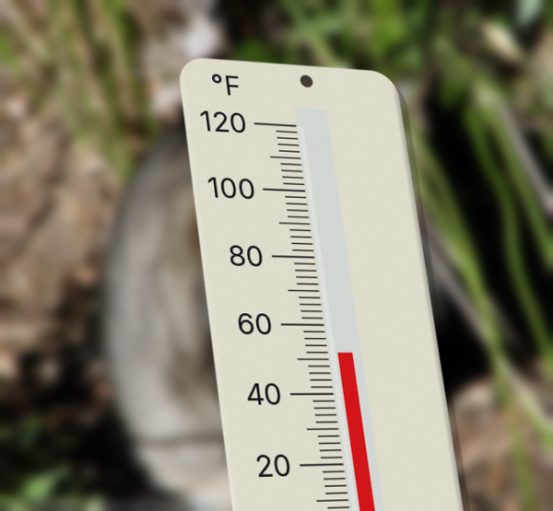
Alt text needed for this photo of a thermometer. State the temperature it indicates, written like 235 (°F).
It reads 52 (°F)
